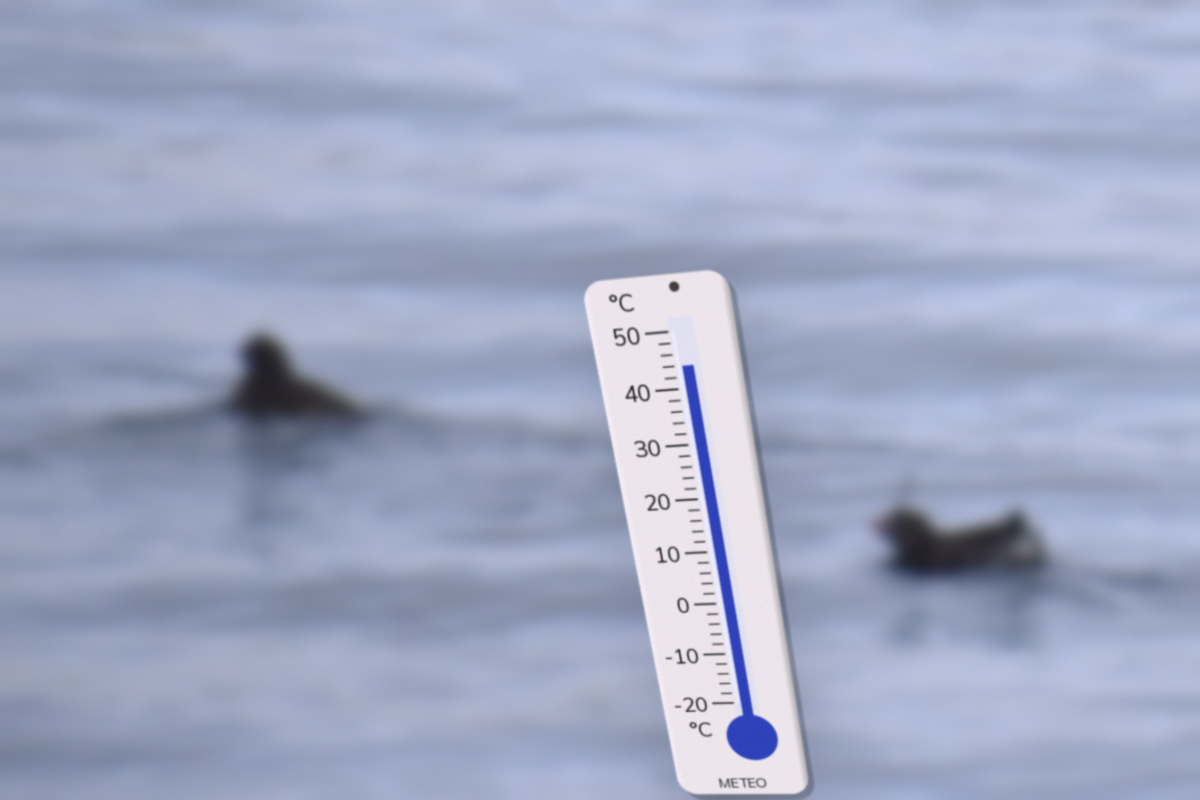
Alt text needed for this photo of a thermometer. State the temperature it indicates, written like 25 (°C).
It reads 44 (°C)
